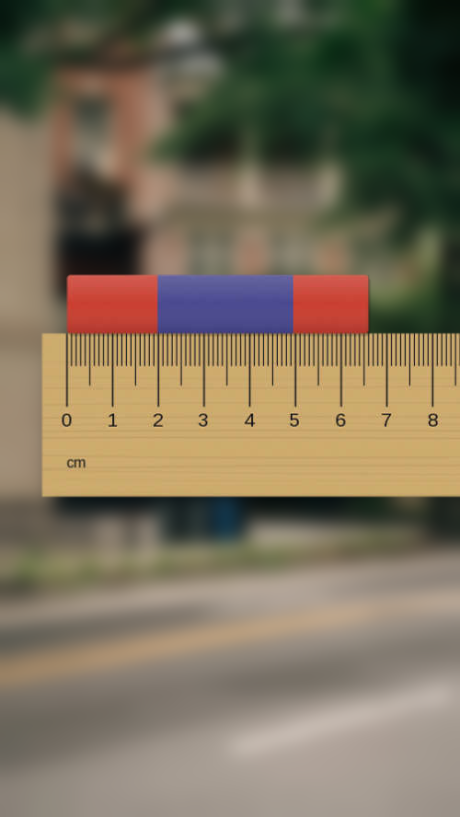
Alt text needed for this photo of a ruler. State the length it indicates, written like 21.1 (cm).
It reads 6.6 (cm)
